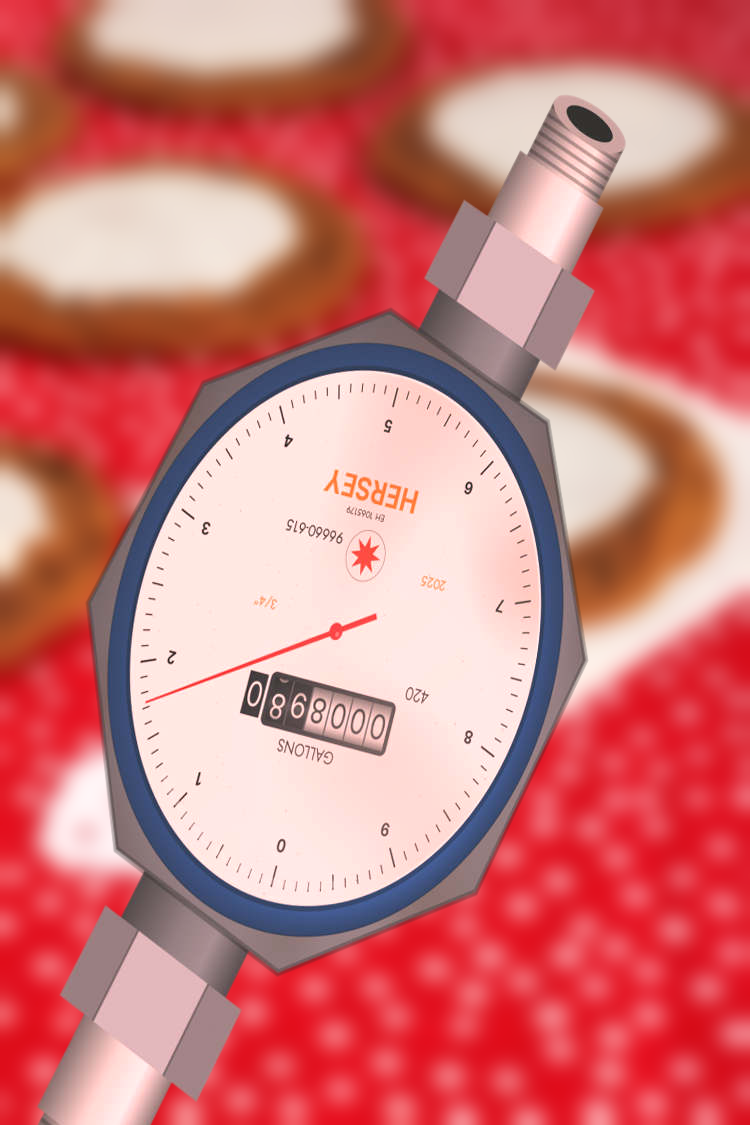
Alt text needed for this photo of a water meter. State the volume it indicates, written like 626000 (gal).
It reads 8981.7 (gal)
